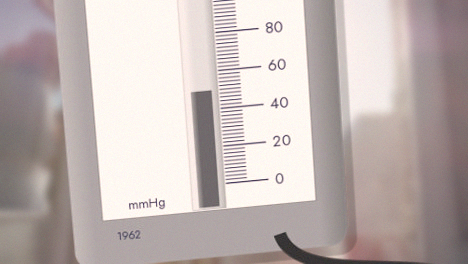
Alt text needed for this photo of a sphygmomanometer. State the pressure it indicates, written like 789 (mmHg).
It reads 50 (mmHg)
